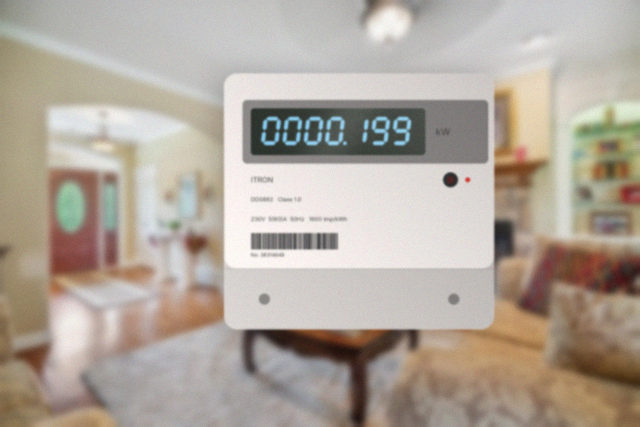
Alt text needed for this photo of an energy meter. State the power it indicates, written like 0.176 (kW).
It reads 0.199 (kW)
